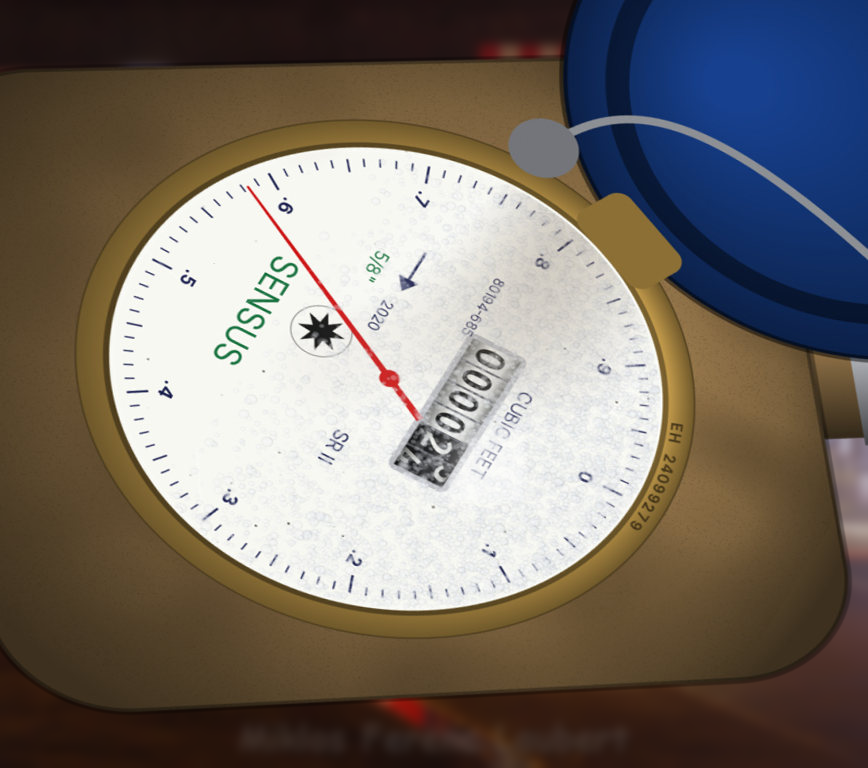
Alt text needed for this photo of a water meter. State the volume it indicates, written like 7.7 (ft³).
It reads 23.58 (ft³)
